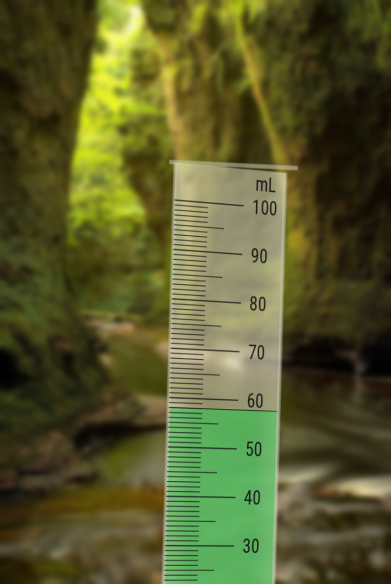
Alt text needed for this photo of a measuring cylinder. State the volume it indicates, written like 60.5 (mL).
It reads 58 (mL)
